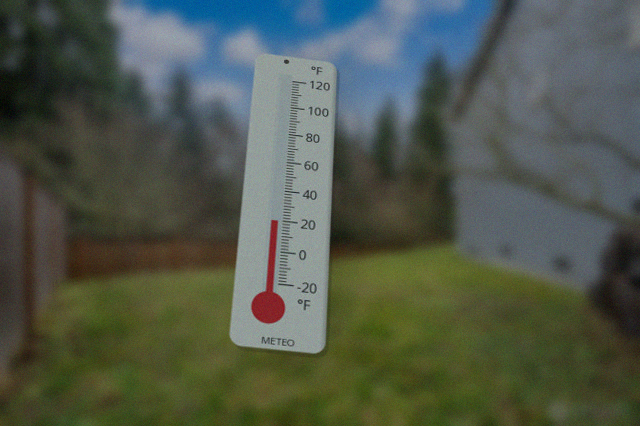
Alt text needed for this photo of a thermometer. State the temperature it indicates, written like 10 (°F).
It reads 20 (°F)
